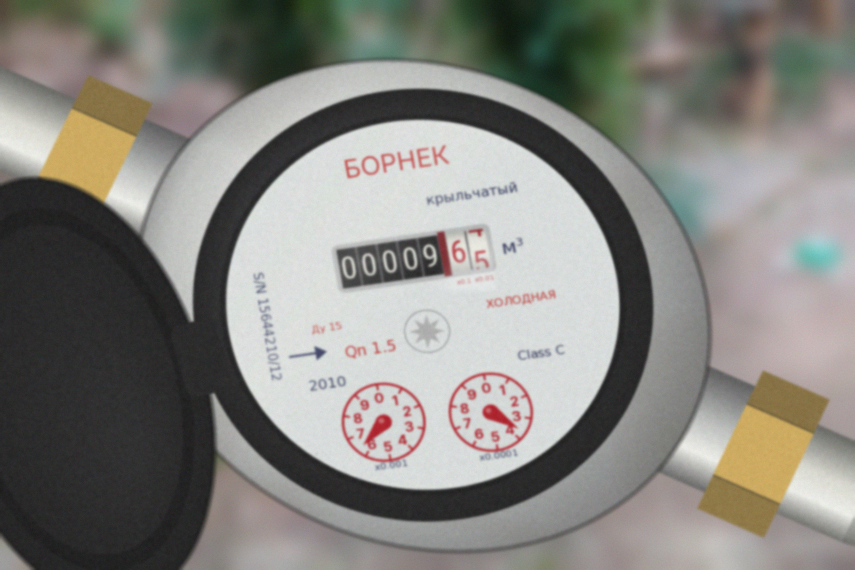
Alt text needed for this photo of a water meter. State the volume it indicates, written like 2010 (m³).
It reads 9.6463 (m³)
